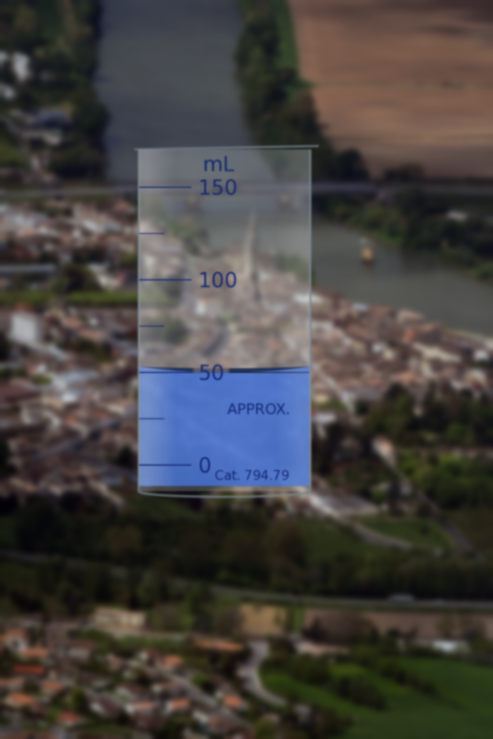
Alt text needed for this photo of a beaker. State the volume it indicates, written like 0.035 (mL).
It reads 50 (mL)
